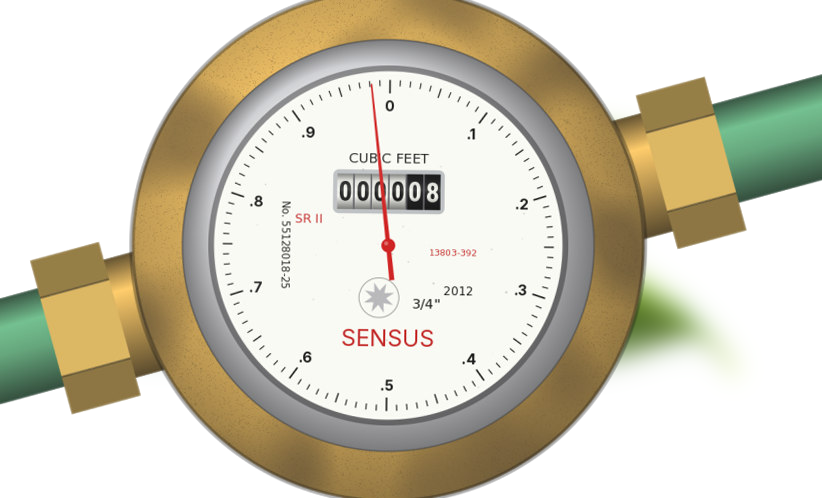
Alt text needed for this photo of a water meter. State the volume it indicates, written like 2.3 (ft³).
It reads 7.98 (ft³)
